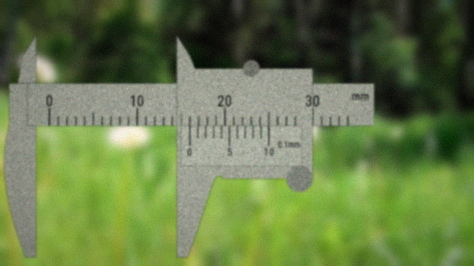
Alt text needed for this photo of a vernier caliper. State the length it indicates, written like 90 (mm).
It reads 16.0 (mm)
